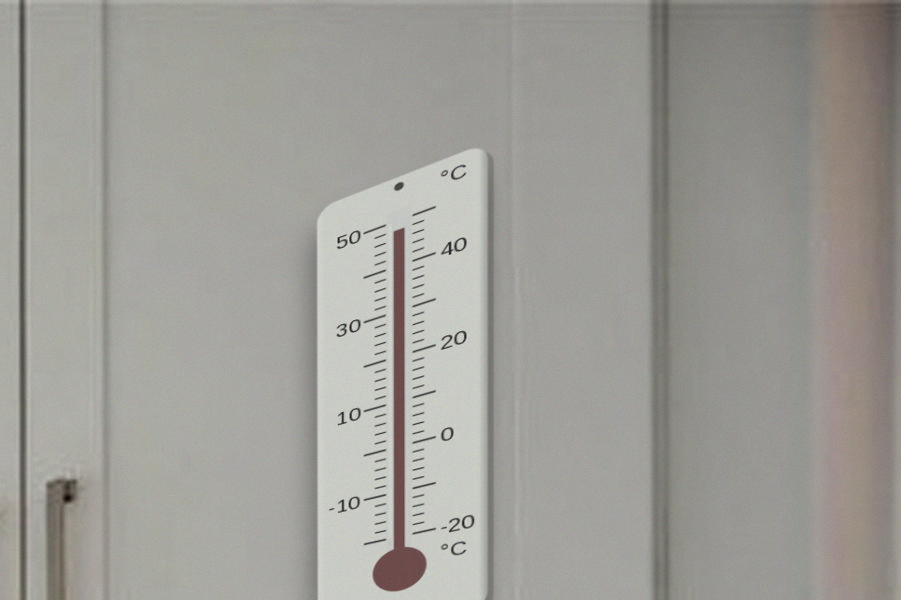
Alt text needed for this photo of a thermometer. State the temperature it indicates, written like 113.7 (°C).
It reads 48 (°C)
